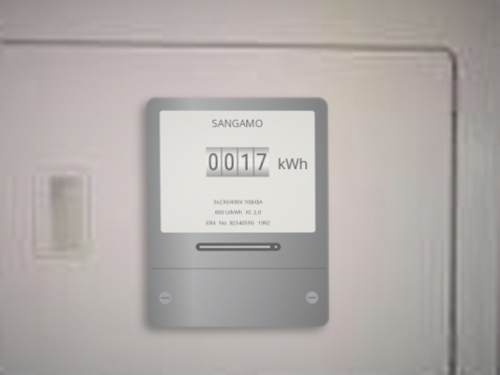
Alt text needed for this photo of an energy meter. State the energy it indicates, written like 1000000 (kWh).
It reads 17 (kWh)
